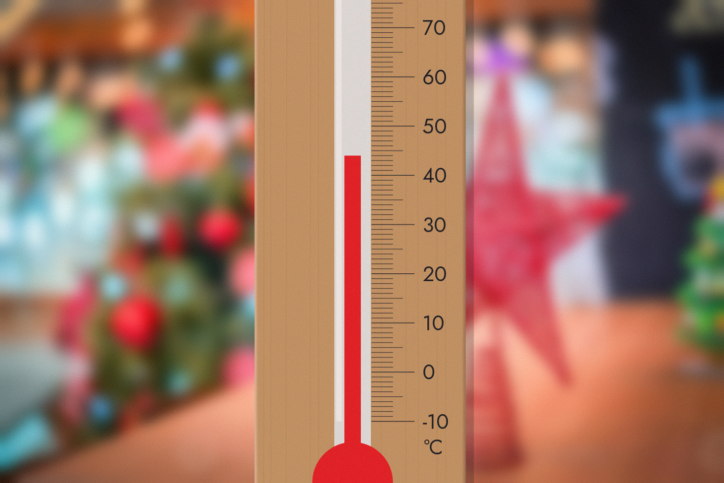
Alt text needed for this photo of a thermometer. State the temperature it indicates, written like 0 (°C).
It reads 44 (°C)
